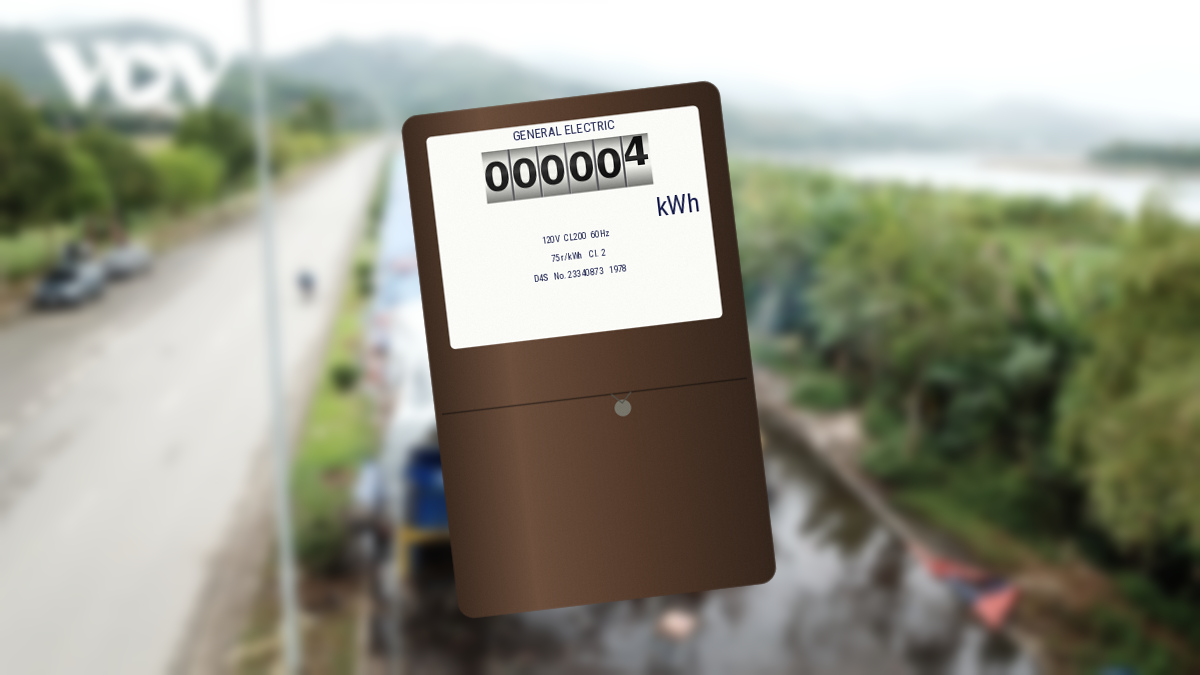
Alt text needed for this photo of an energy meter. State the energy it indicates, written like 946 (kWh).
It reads 4 (kWh)
